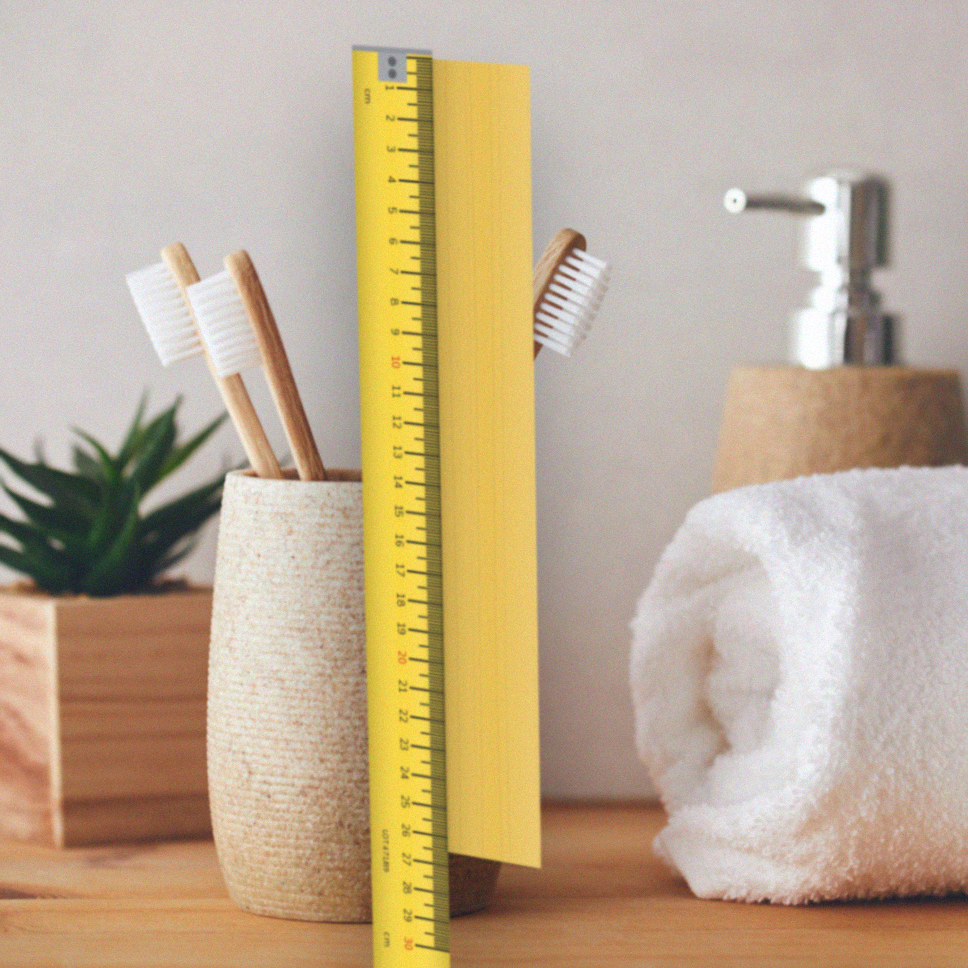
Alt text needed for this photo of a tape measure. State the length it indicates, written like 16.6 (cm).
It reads 26.5 (cm)
